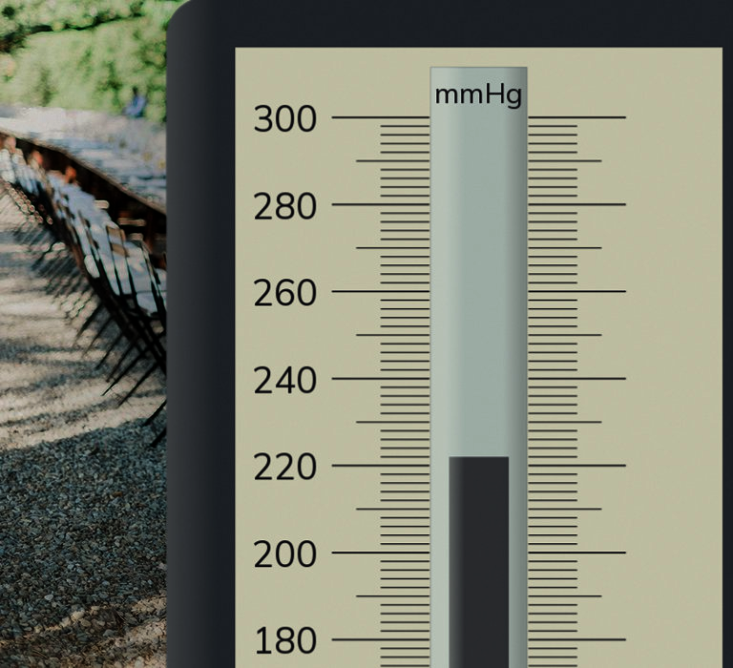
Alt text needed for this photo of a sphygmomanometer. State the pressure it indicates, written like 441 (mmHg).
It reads 222 (mmHg)
